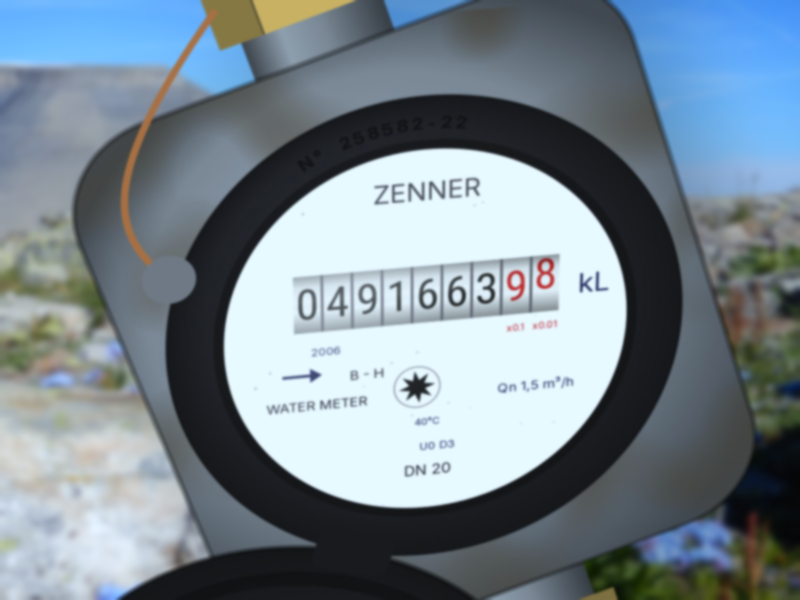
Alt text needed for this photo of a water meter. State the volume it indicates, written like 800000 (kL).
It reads 491663.98 (kL)
